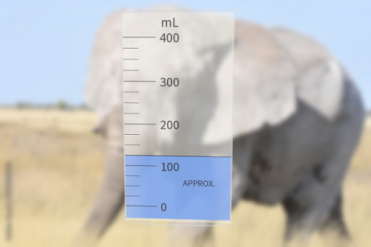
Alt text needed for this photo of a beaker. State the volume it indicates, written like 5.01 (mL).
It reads 125 (mL)
